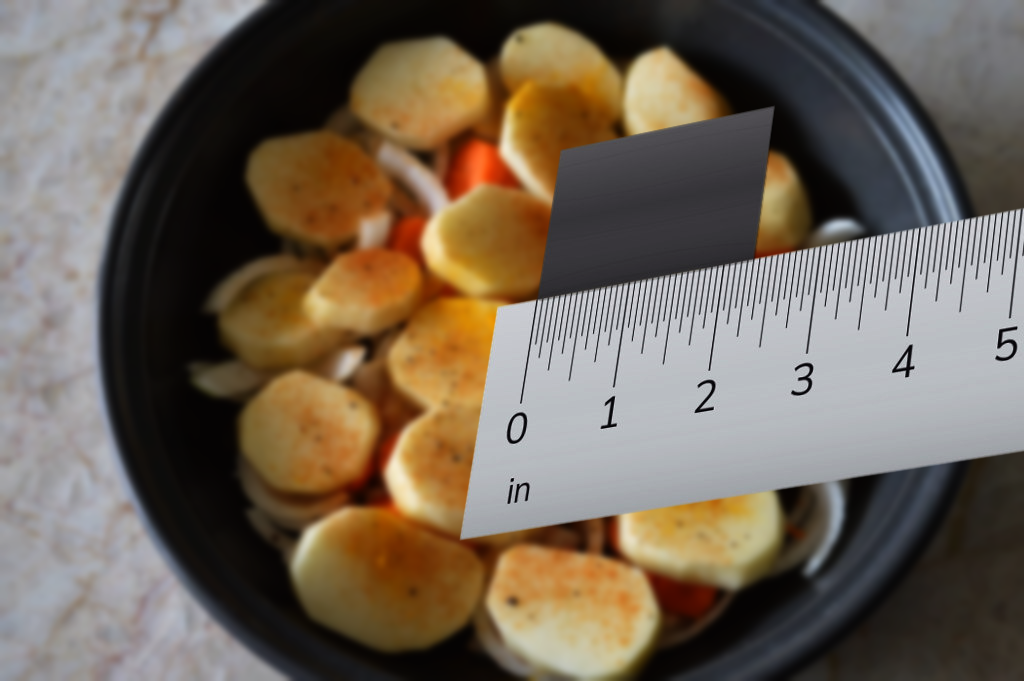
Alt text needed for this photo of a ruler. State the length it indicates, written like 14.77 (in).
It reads 2.3125 (in)
